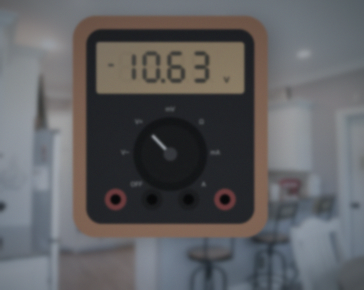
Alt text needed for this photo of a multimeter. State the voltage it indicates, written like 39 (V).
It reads -10.63 (V)
